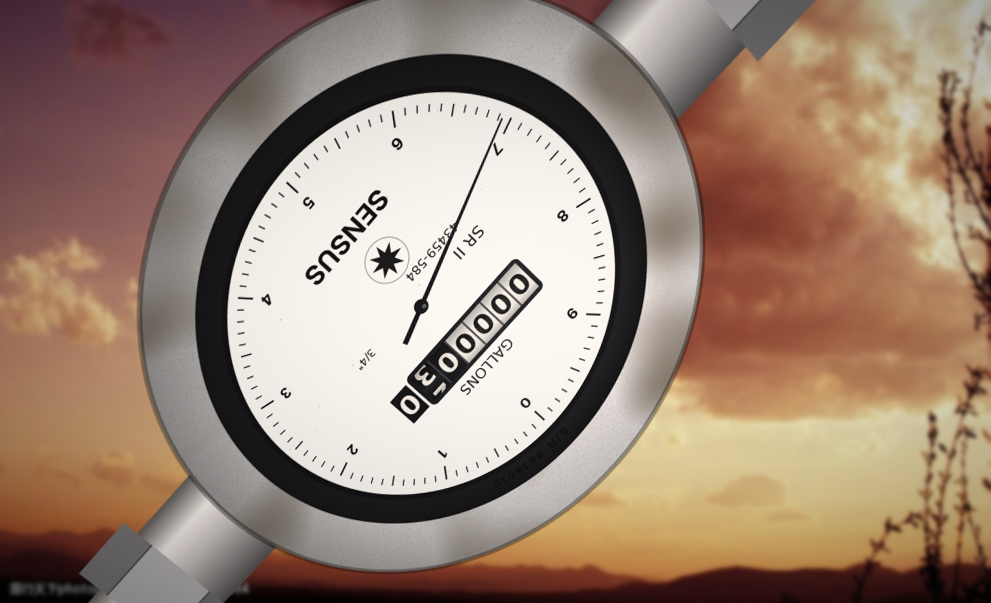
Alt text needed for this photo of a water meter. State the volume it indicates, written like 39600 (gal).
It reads 26.9 (gal)
